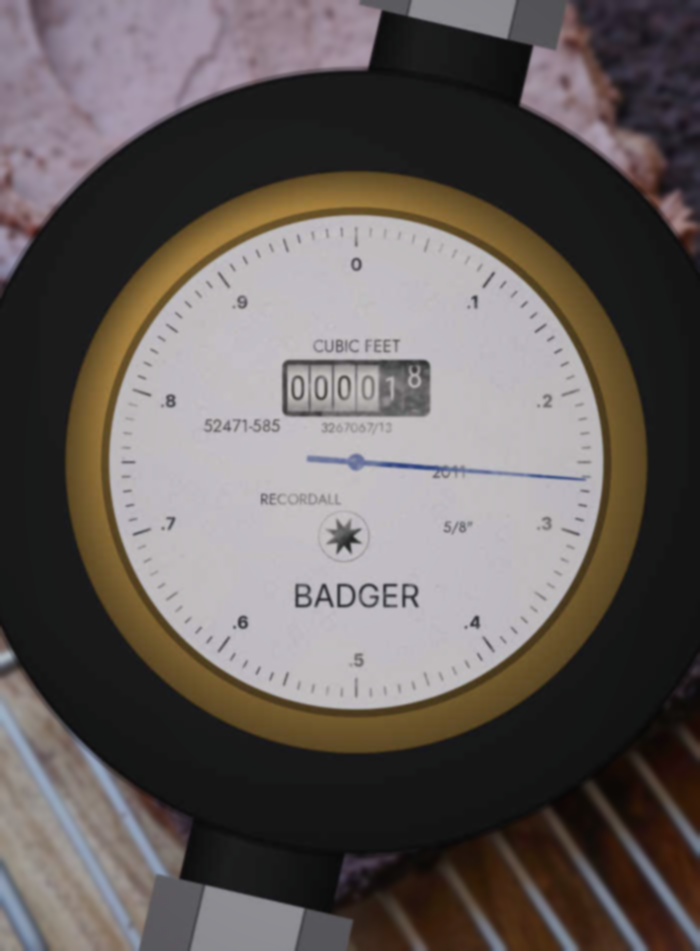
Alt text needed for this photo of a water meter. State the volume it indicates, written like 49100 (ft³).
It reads 18.26 (ft³)
